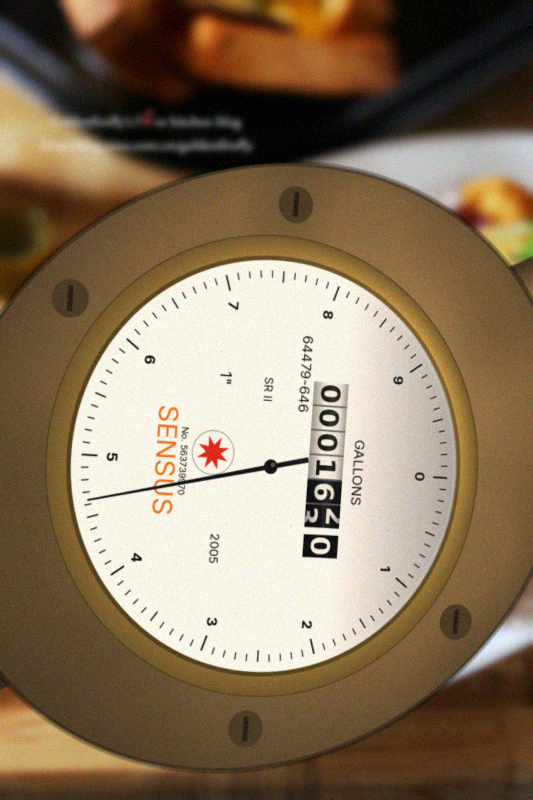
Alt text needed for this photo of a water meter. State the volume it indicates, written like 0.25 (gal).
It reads 1624.6 (gal)
